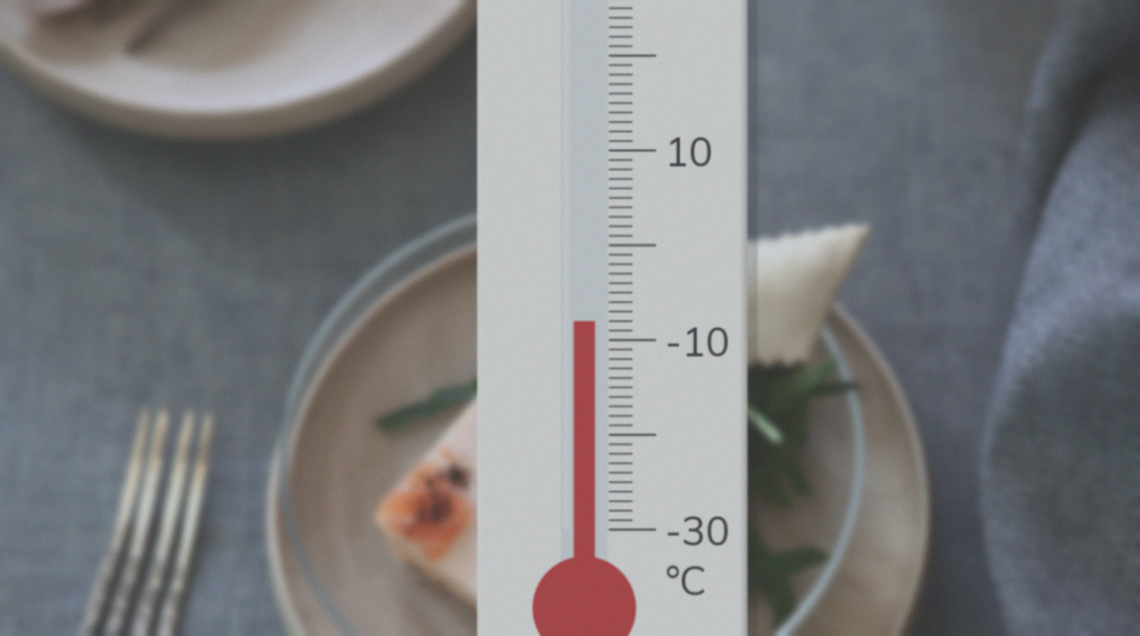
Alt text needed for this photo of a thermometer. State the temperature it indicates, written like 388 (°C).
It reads -8 (°C)
